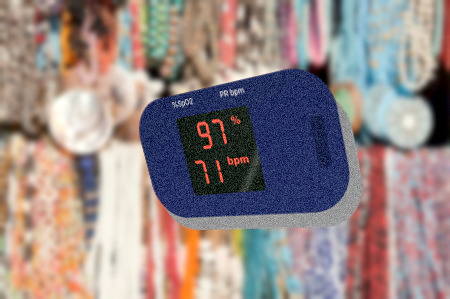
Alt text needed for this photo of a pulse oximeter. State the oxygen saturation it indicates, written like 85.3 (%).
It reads 97 (%)
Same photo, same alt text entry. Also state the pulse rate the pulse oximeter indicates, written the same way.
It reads 71 (bpm)
